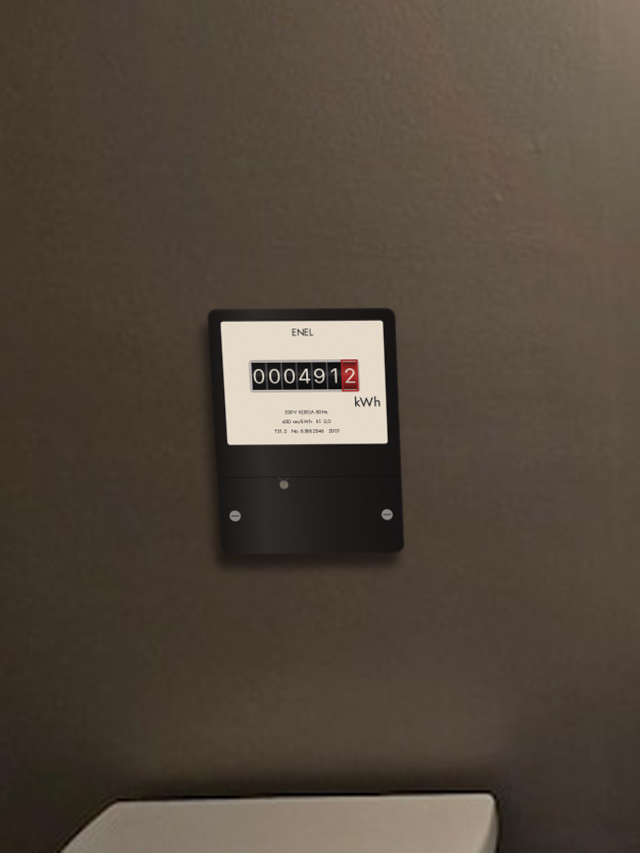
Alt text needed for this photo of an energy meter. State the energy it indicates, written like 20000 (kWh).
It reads 491.2 (kWh)
